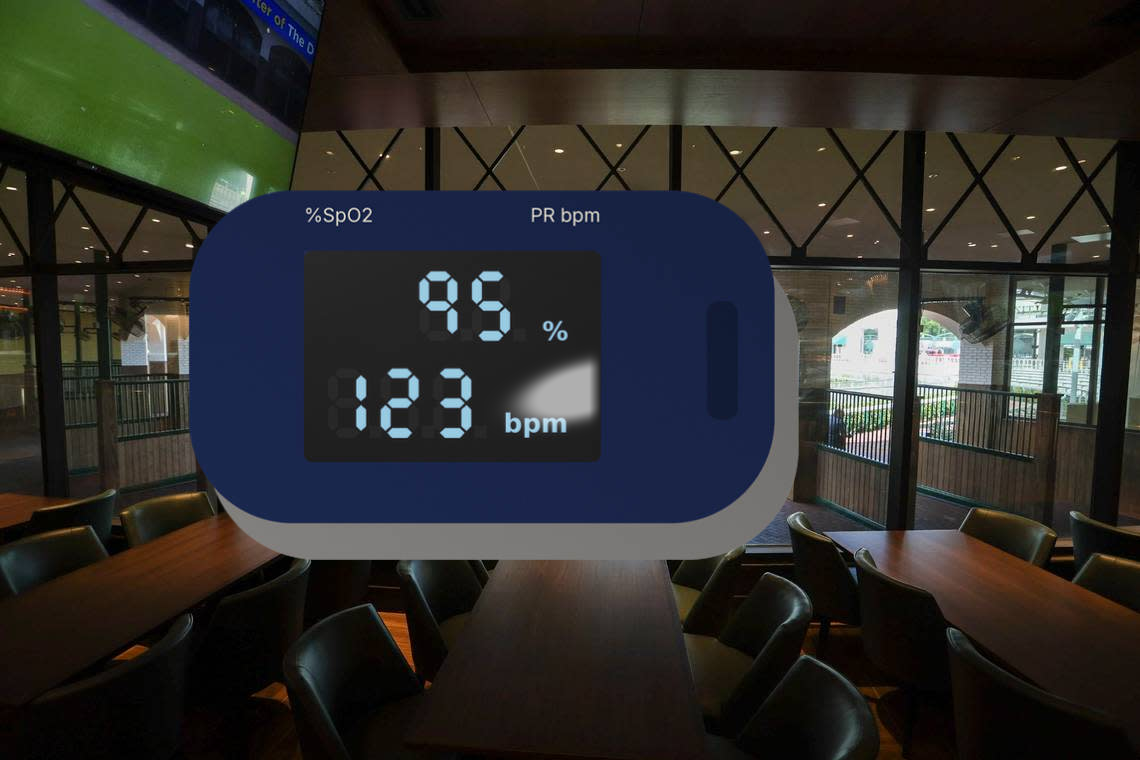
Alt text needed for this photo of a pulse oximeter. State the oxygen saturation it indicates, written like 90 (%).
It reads 95 (%)
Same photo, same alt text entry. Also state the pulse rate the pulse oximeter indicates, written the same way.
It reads 123 (bpm)
